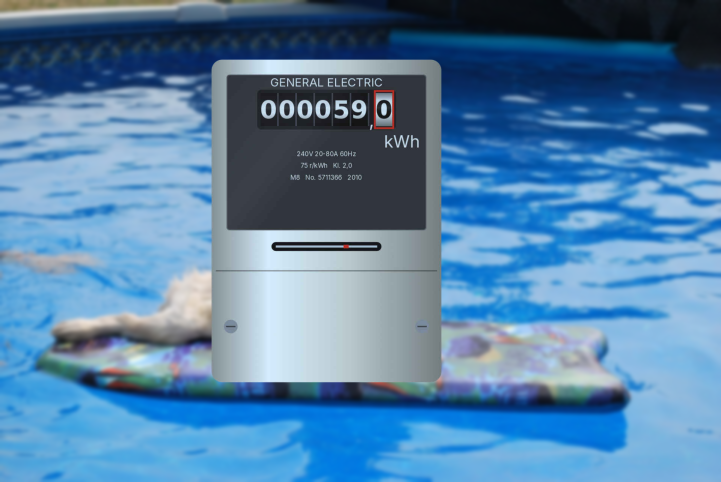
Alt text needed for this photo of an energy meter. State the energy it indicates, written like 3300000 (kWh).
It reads 59.0 (kWh)
